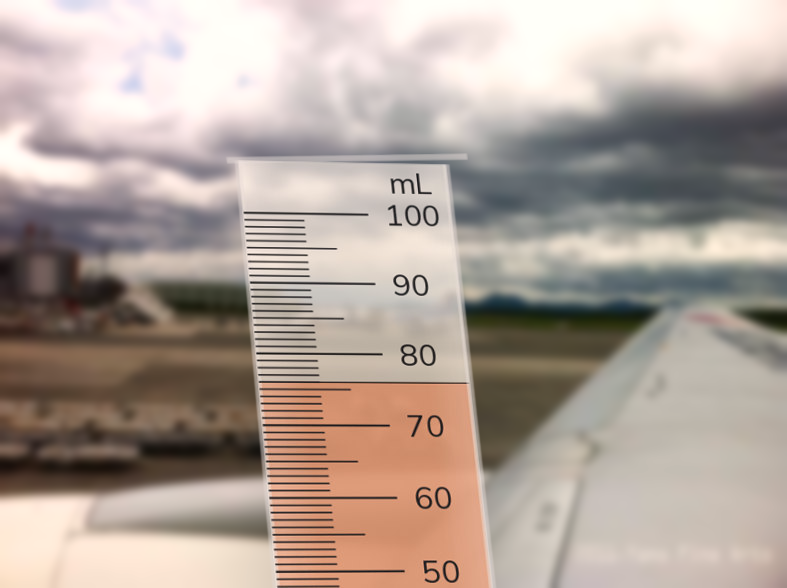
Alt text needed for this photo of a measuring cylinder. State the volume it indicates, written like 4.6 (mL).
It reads 76 (mL)
